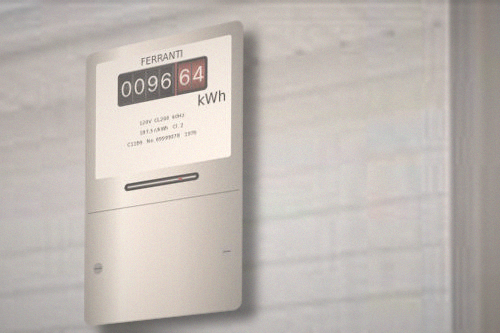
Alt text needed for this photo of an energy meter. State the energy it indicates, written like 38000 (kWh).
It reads 96.64 (kWh)
